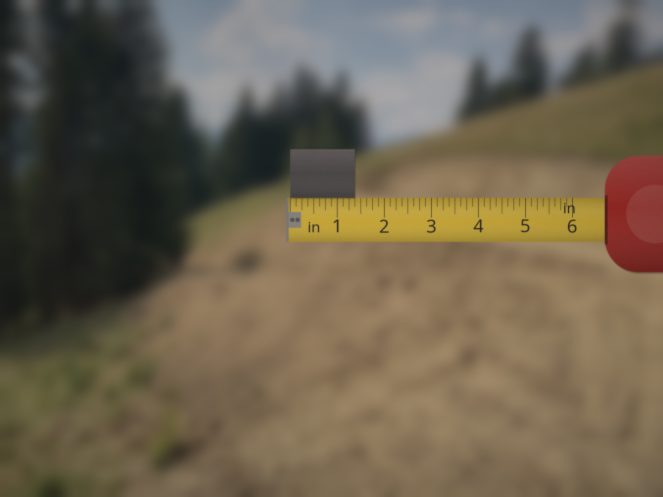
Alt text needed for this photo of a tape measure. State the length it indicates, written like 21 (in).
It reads 1.375 (in)
